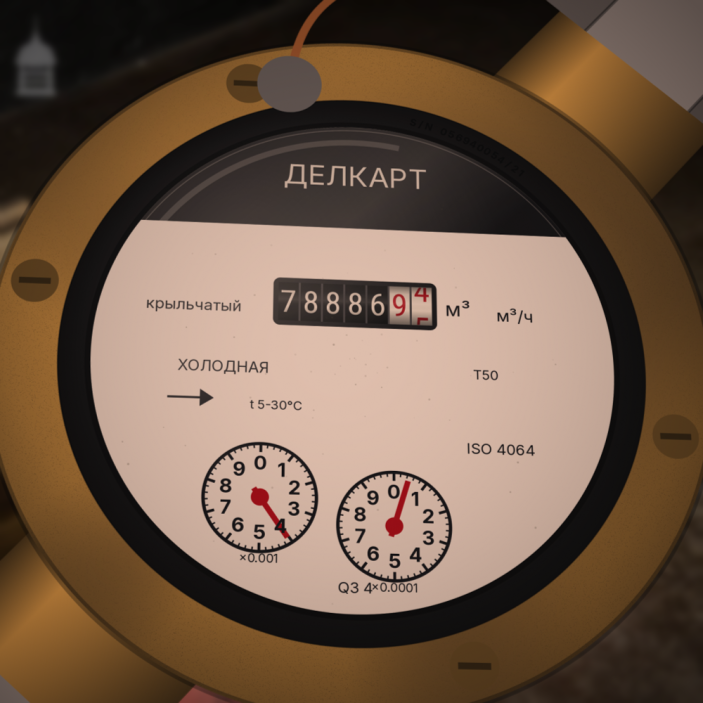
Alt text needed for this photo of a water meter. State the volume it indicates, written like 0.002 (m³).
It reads 78886.9440 (m³)
